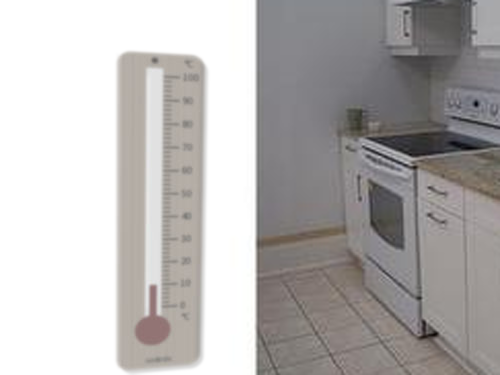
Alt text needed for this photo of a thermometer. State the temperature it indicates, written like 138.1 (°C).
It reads 10 (°C)
